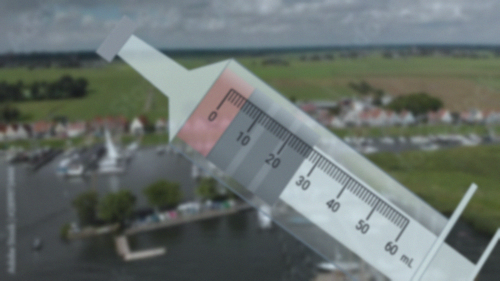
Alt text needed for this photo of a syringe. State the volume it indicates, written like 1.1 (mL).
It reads 5 (mL)
